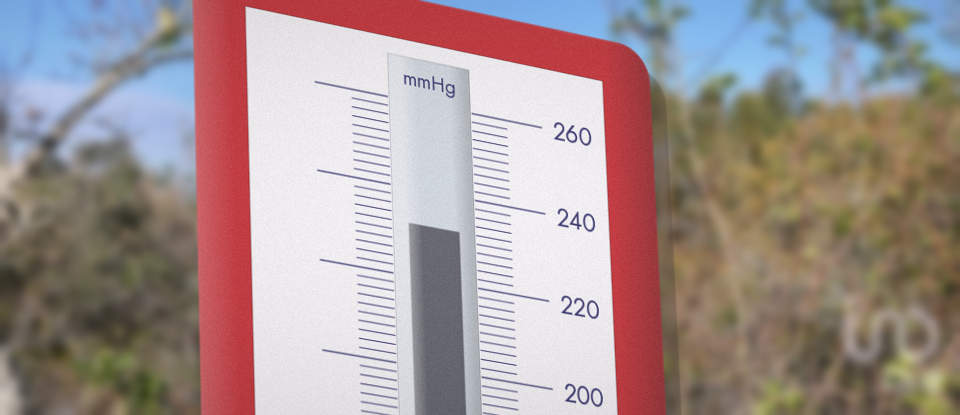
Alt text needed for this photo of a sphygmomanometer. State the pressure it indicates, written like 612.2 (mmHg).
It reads 232 (mmHg)
